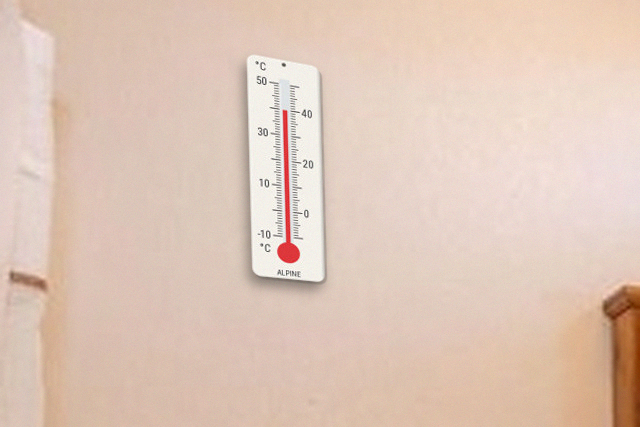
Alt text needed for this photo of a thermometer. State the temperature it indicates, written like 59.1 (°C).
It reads 40 (°C)
